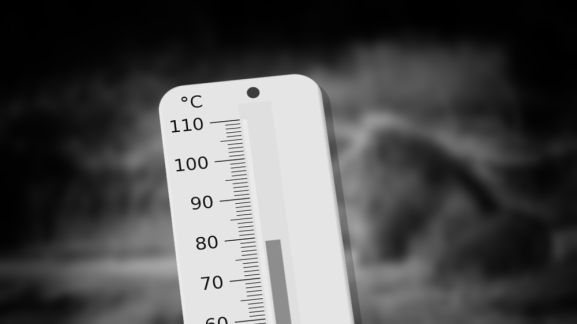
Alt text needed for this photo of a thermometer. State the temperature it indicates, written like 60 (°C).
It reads 79 (°C)
